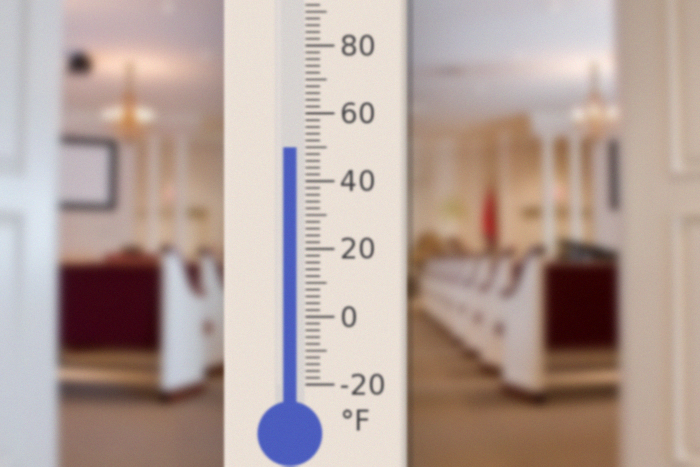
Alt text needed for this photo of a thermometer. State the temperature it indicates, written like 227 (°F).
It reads 50 (°F)
